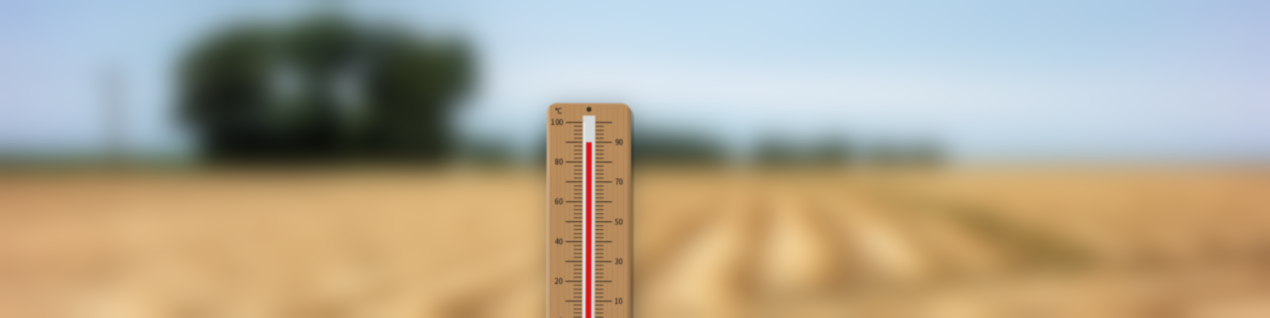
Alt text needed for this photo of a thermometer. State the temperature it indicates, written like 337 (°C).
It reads 90 (°C)
